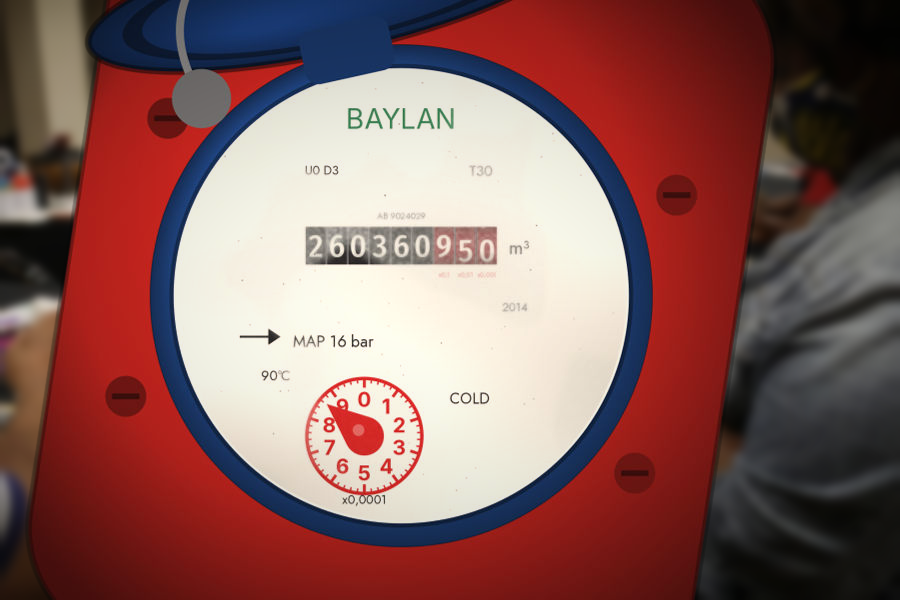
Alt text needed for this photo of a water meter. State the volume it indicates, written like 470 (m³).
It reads 260360.9498 (m³)
